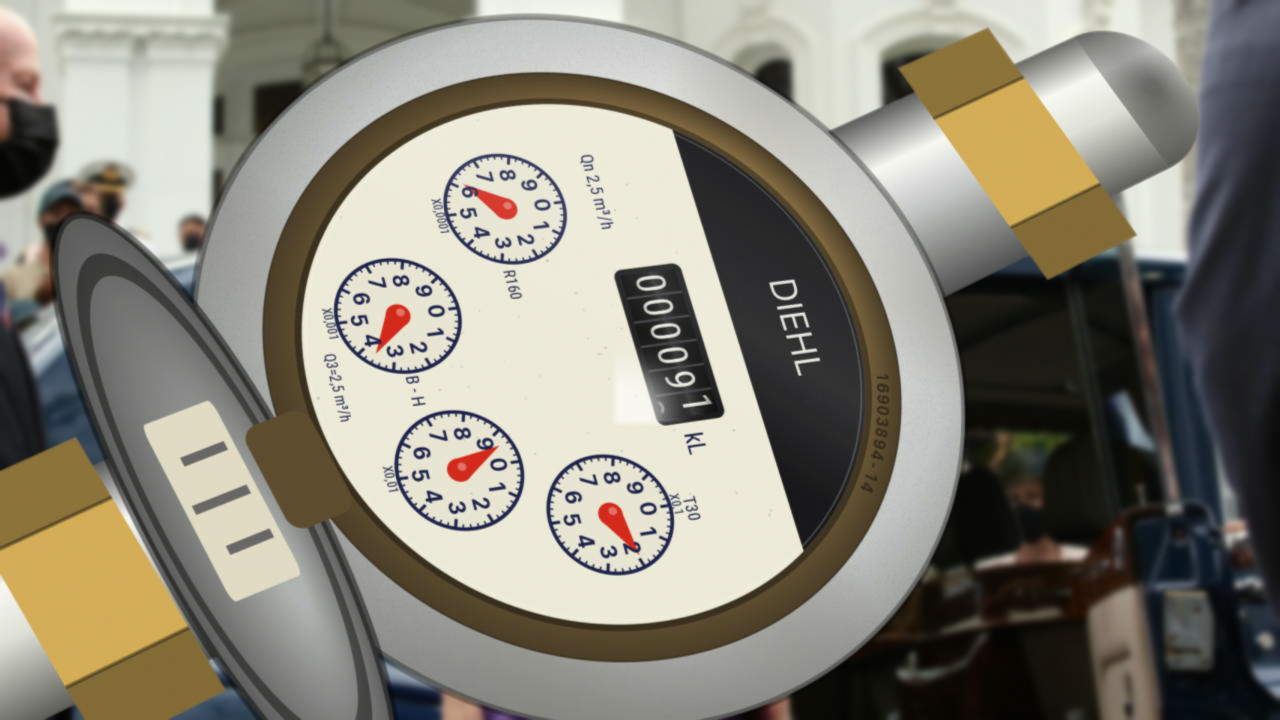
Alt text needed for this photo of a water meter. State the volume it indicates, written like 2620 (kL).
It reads 91.1936 (kL)
